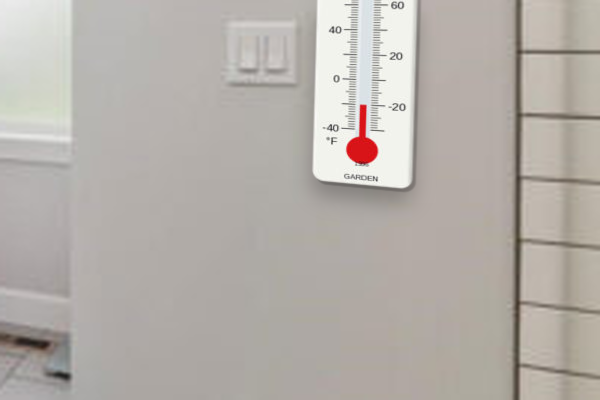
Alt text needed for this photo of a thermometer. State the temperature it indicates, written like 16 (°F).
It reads -20 (°F)
